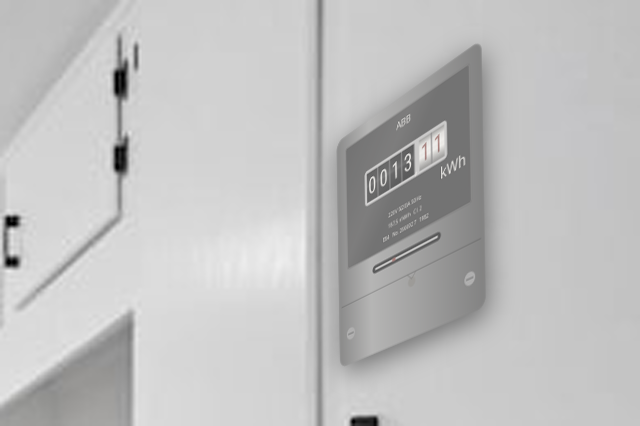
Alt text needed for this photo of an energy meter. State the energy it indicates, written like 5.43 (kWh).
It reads 13.11 (kWh)
